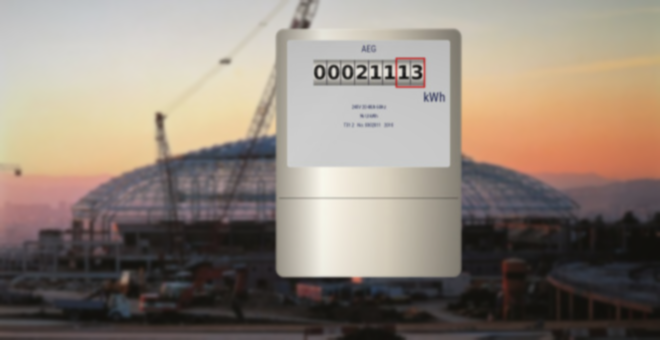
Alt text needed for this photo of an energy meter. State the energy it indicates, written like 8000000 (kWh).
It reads 211.13 (kWh)
